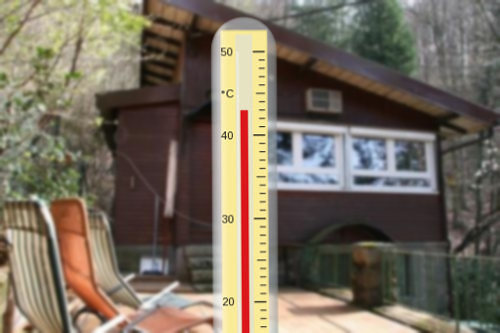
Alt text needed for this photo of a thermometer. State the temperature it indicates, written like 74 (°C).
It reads 43 (°C)
